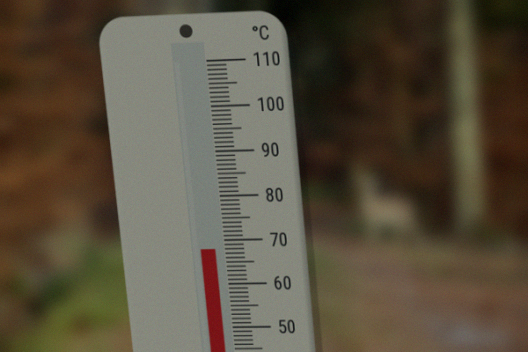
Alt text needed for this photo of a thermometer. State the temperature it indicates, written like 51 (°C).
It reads 68 (°C)
